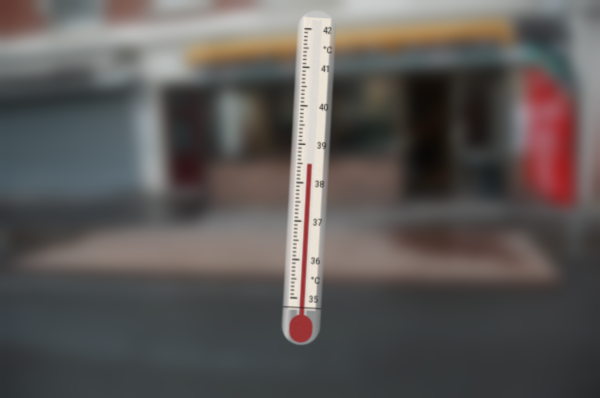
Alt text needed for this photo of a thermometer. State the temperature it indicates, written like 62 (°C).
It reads 38.5 (°C)
